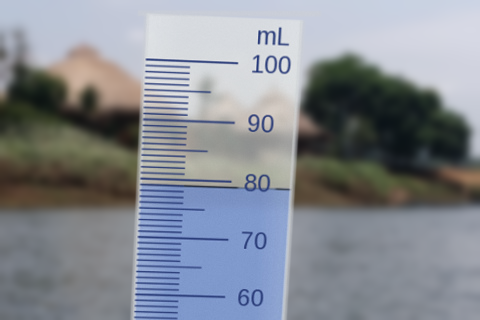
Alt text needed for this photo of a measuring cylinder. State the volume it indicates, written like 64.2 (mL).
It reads 79 (mL)
